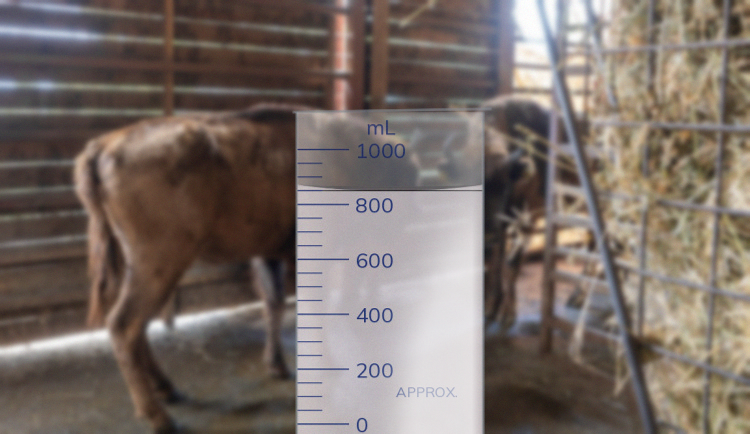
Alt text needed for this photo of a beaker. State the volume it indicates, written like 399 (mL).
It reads 850 (mL)
